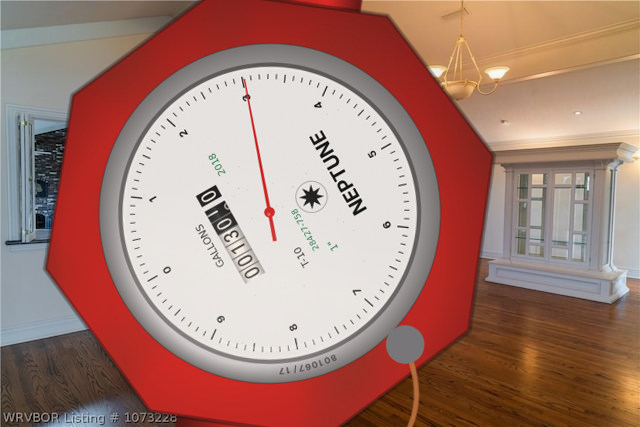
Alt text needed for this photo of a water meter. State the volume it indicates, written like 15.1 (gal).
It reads 13013.0 (gal)
